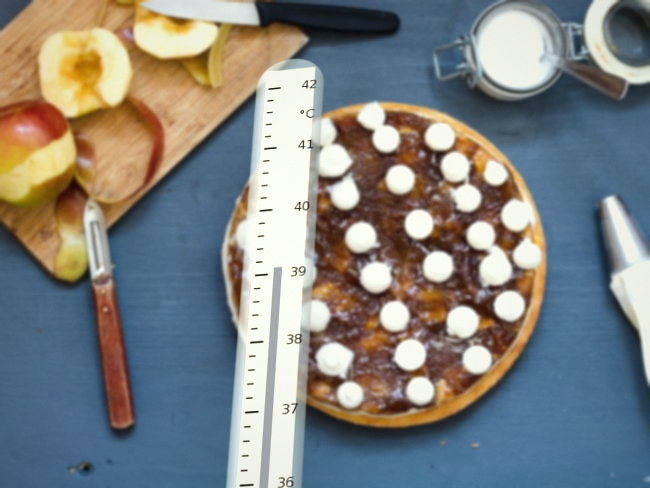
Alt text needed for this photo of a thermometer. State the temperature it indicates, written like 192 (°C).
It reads 39.1 (°C)
